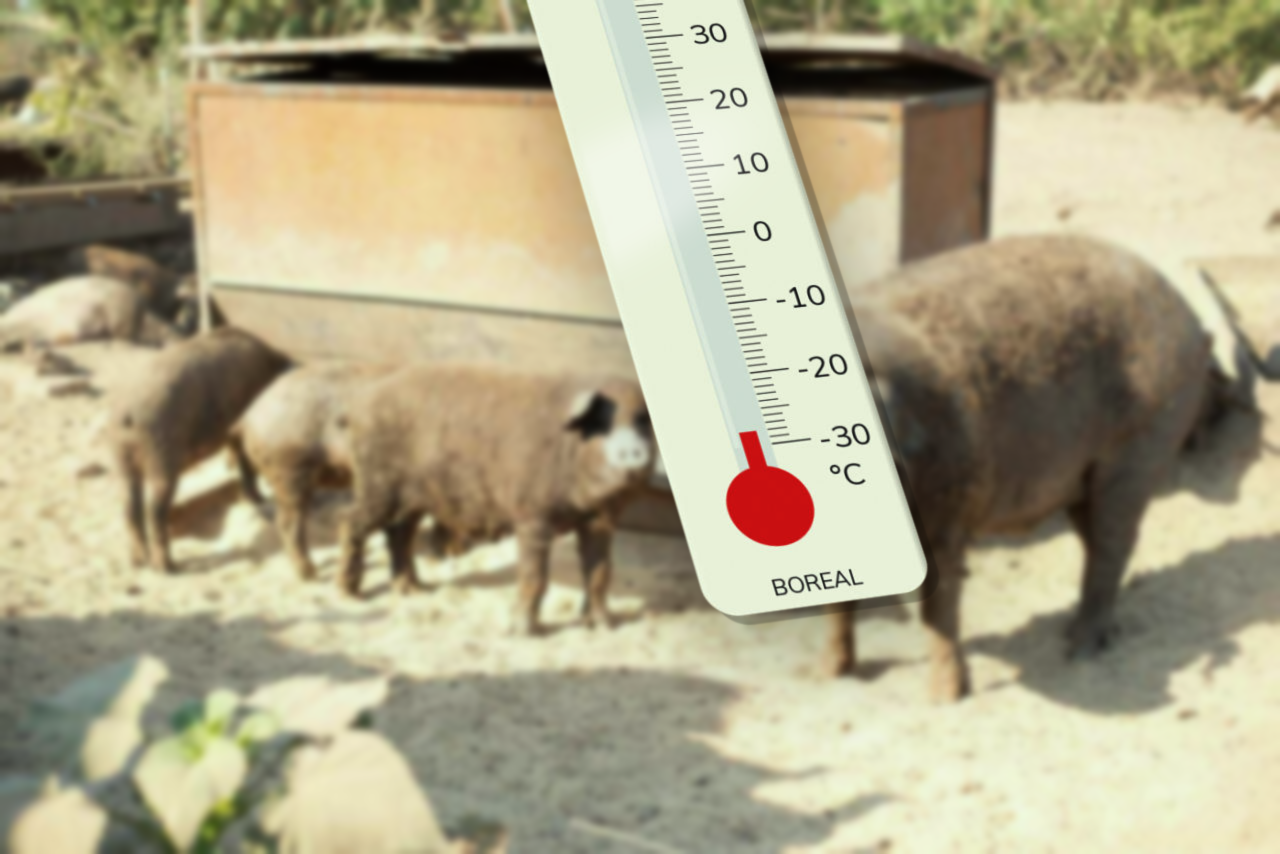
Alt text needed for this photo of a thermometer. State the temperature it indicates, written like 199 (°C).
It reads -28 (°C)
